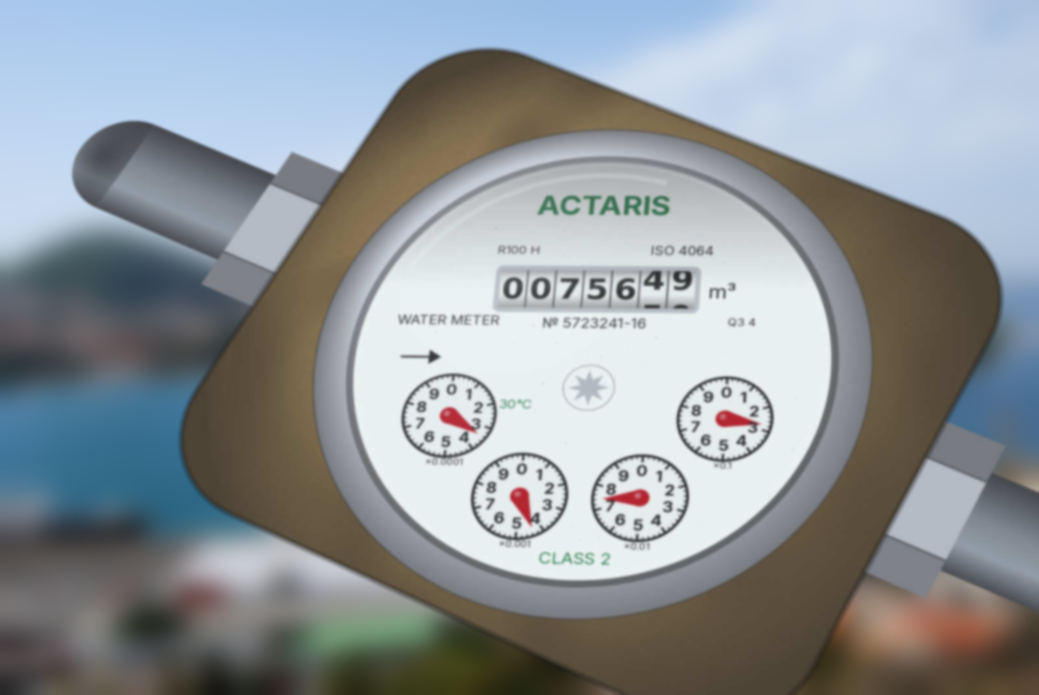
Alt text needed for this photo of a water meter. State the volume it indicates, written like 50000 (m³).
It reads 75649.2743 (m³)
